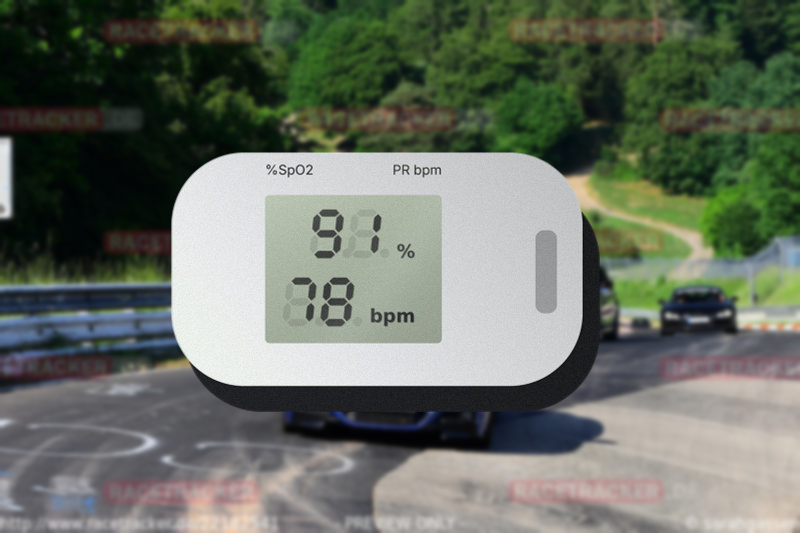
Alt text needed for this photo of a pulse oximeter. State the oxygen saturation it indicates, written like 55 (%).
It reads 91 (%)
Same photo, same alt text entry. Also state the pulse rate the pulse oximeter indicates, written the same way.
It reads 78 (bpm)
